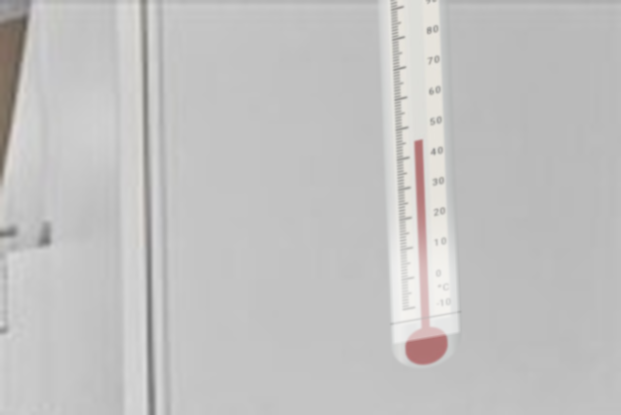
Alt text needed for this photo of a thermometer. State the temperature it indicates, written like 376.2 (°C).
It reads 45 (°C)
